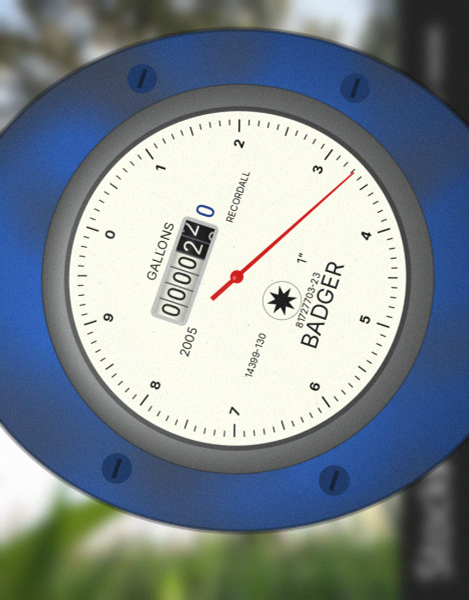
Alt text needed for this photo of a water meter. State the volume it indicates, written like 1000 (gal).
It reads 223.3 (gal)
